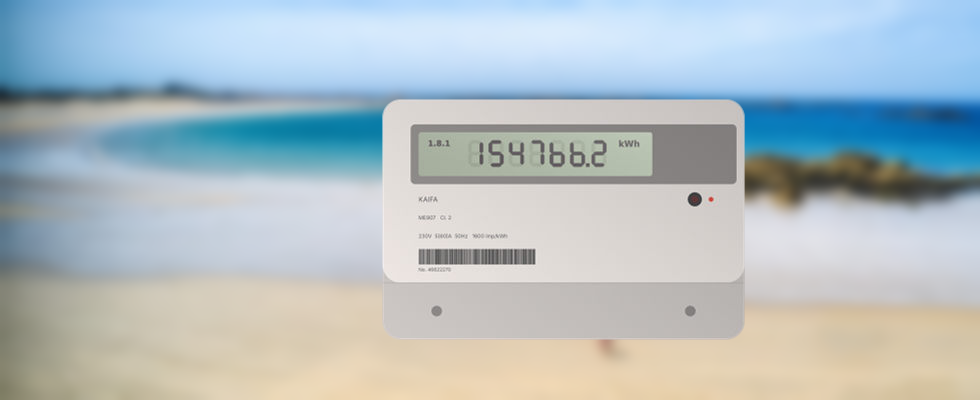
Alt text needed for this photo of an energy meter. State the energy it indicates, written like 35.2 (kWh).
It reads 154766.2 (kWh)
